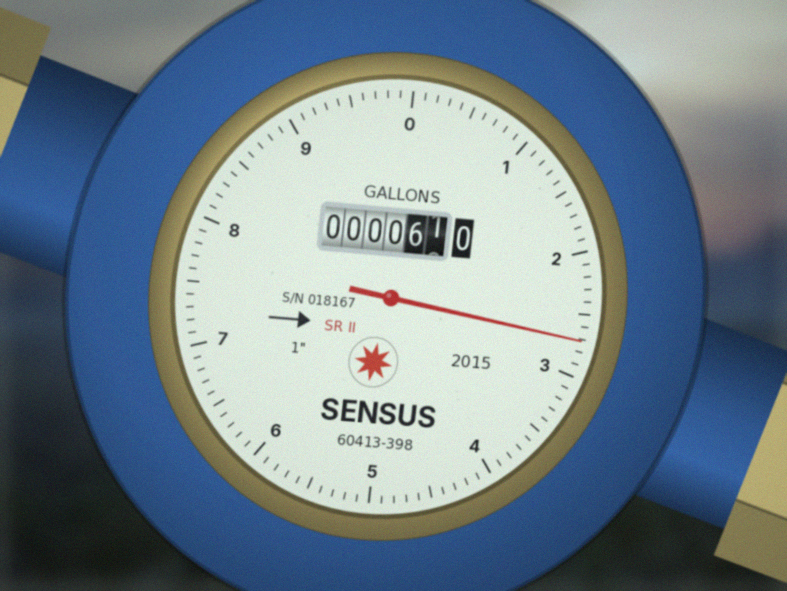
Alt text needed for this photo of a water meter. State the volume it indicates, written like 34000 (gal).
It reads 612.7 (gal)
